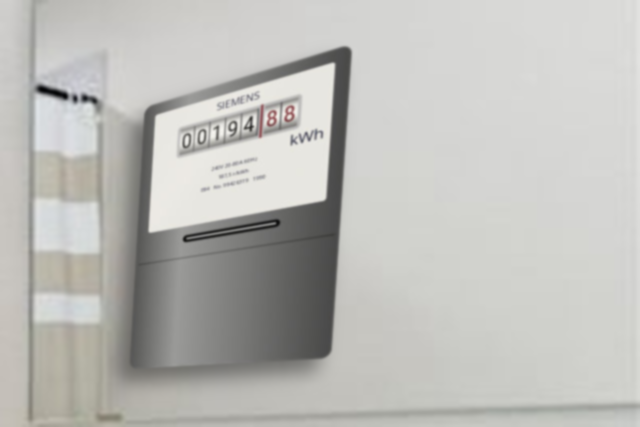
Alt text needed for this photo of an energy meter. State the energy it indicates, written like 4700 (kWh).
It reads 194.88 (kWh)
